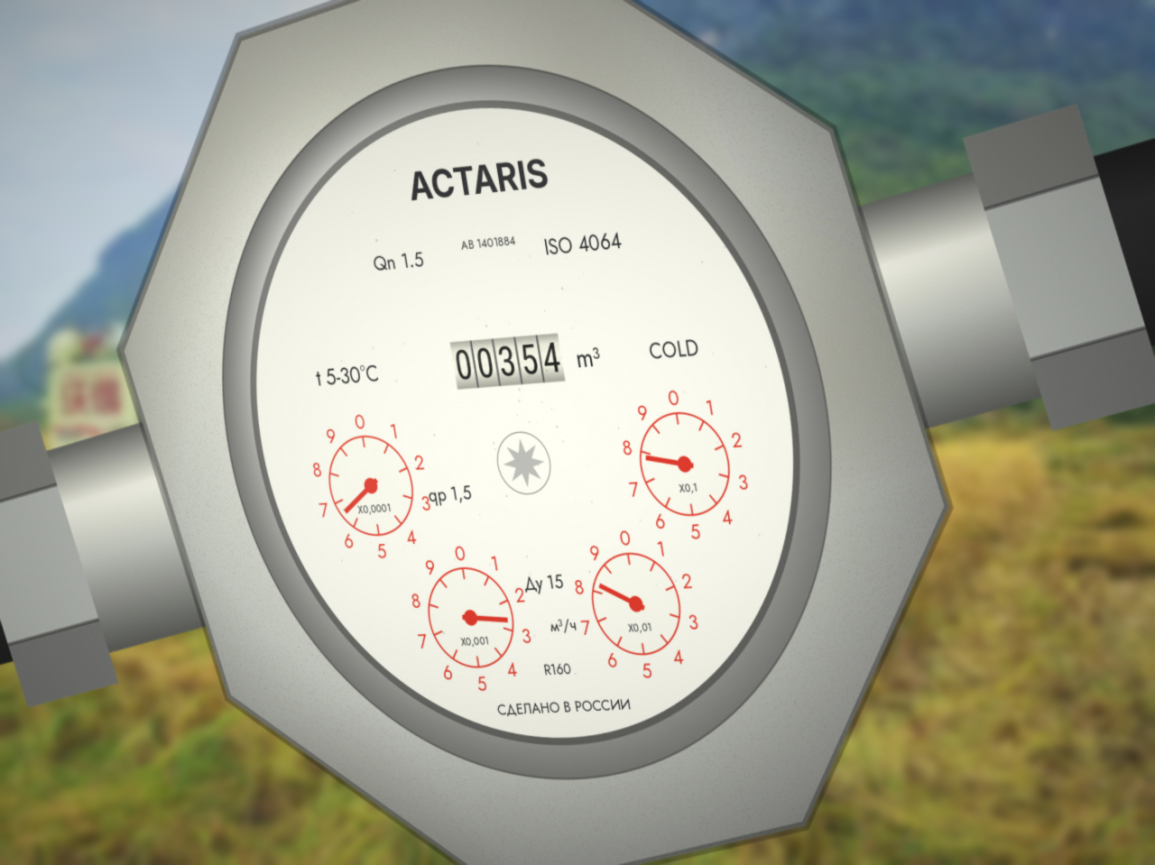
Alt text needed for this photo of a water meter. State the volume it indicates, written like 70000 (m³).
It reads 354.7826 (m³)
